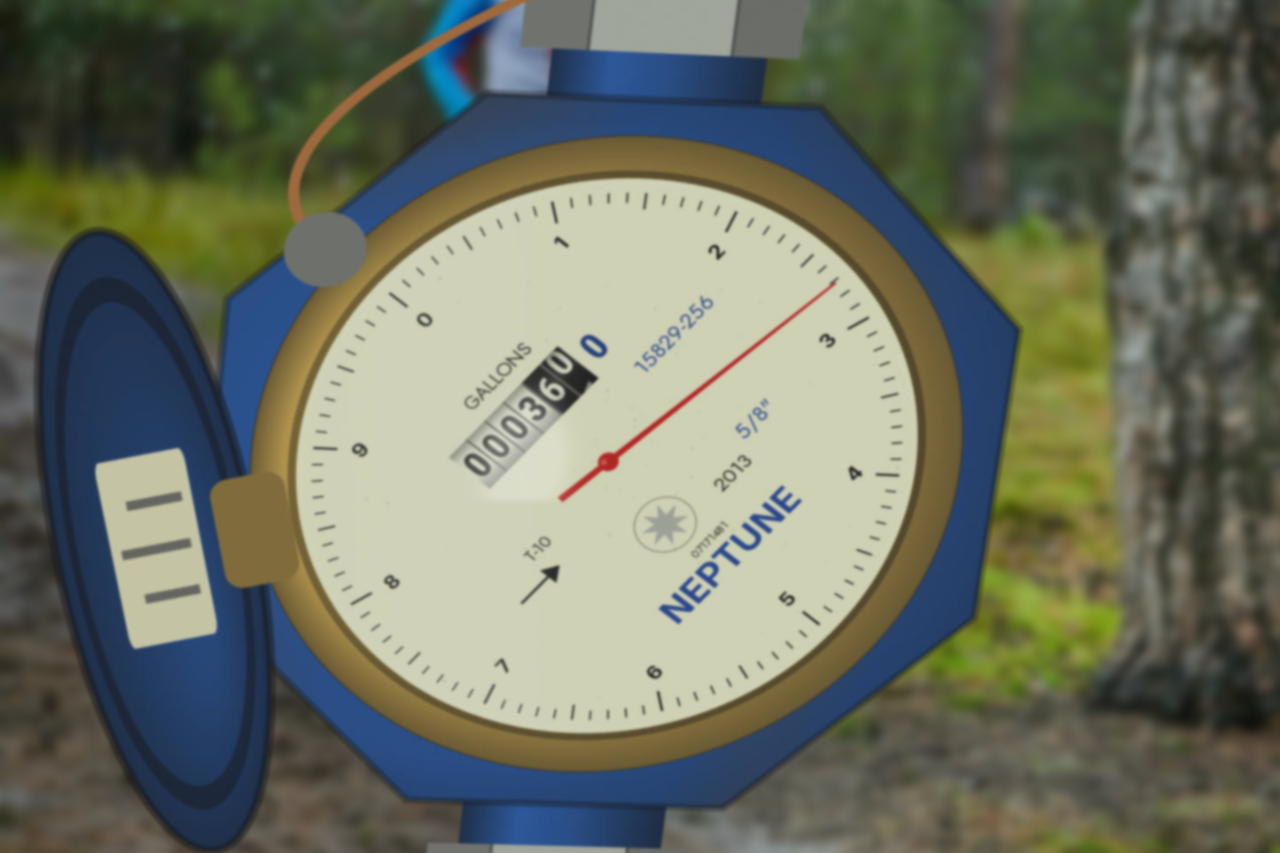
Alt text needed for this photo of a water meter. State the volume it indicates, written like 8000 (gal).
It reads 3602.7 (gal)
